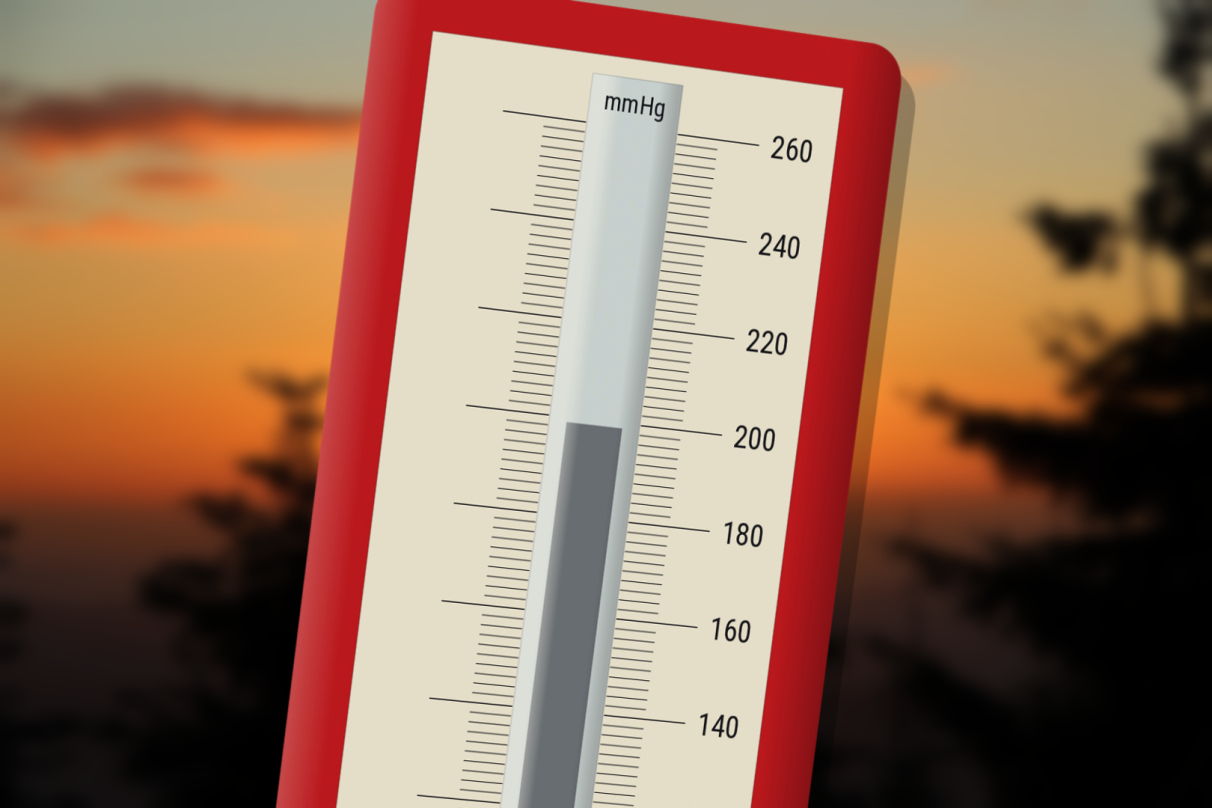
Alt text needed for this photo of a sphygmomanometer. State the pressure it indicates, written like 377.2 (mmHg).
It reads 199 (mmHg)
